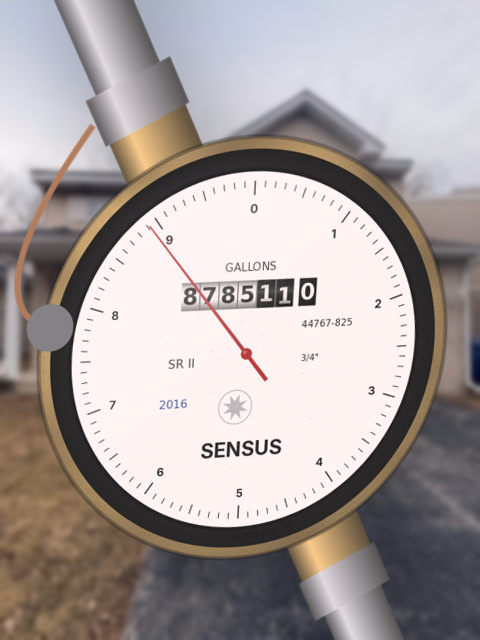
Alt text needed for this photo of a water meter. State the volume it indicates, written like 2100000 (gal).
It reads 8785108.9 (gal)
